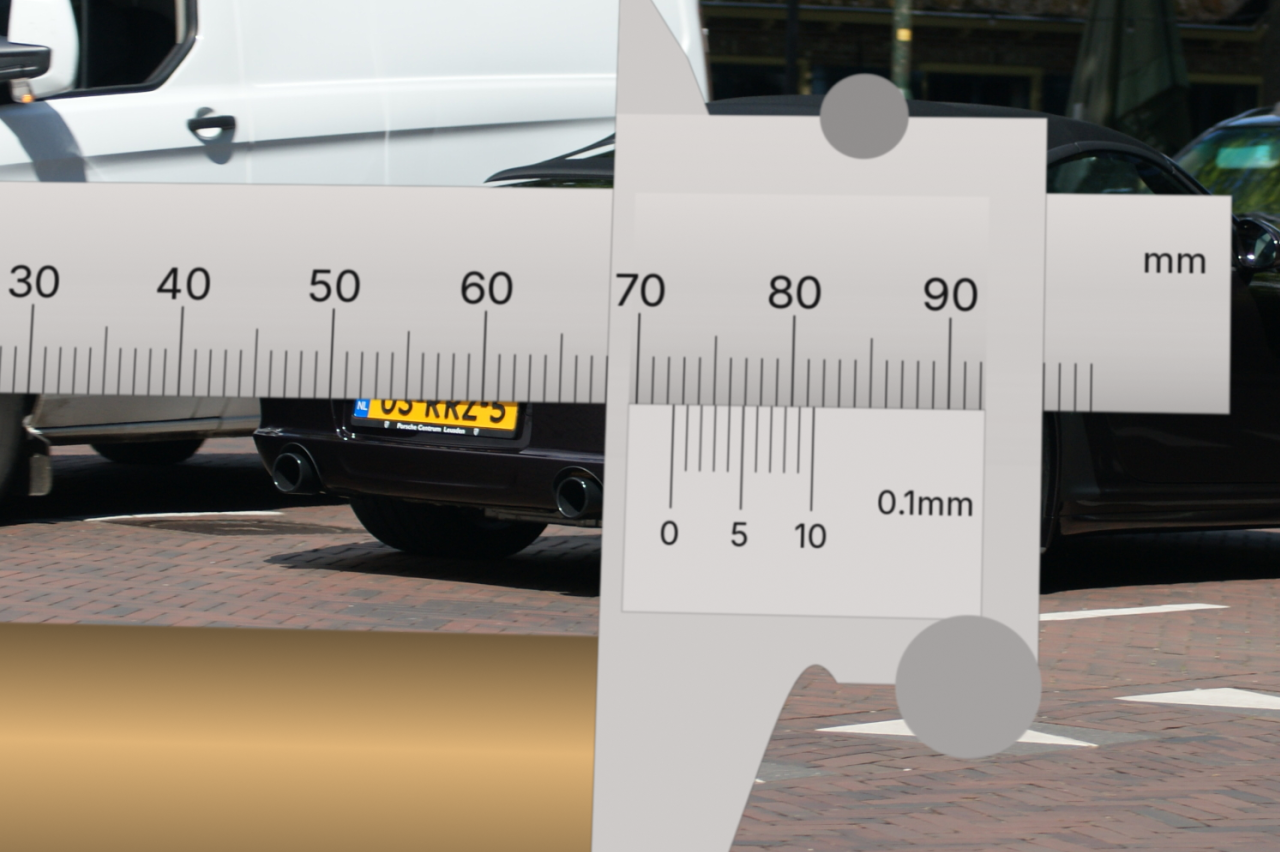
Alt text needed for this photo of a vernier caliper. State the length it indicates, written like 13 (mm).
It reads 72.4 (mm)
